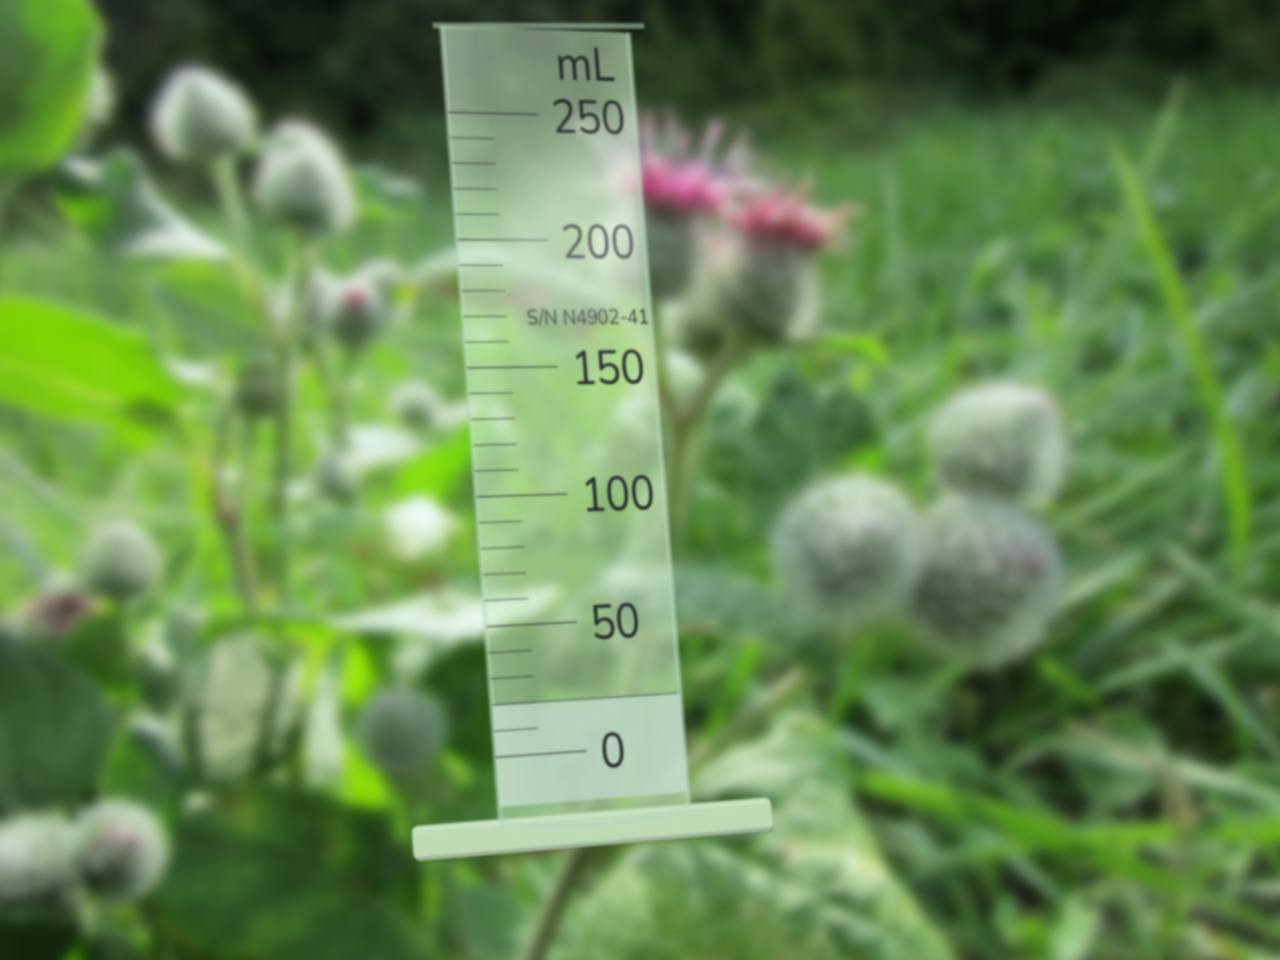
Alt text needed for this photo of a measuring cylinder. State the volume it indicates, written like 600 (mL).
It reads 20 (mL)
